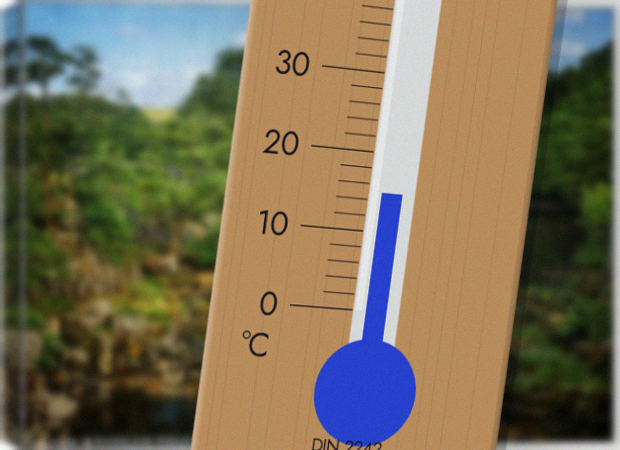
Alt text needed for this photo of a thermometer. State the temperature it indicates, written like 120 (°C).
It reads 15 (°C)
